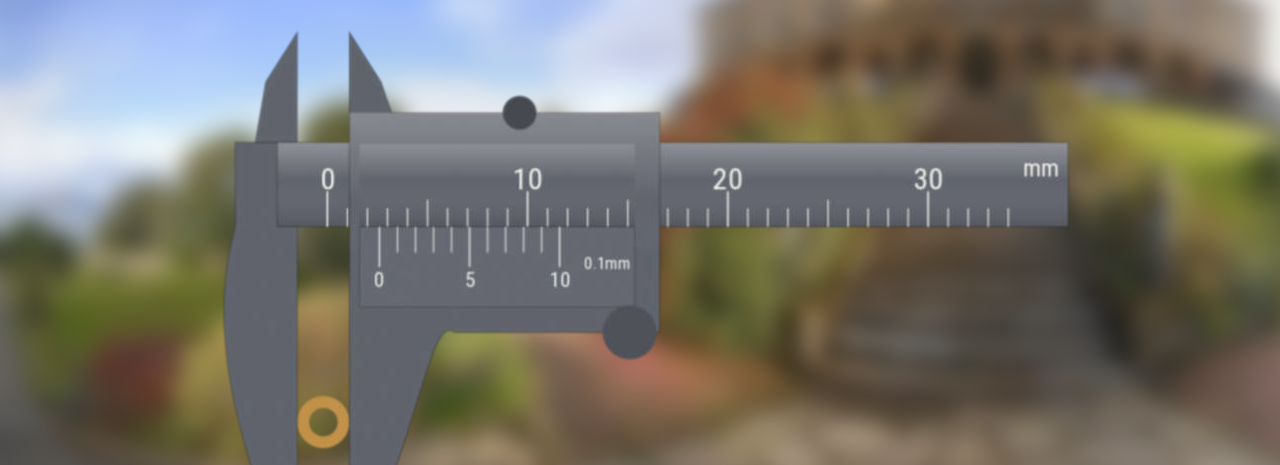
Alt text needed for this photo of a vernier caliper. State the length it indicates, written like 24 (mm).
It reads 2.6 (mm)
